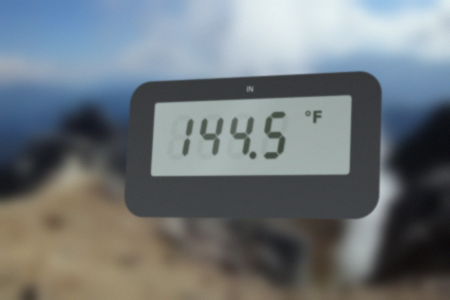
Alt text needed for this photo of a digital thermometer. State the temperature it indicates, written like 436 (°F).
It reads 144.5 (°F)
